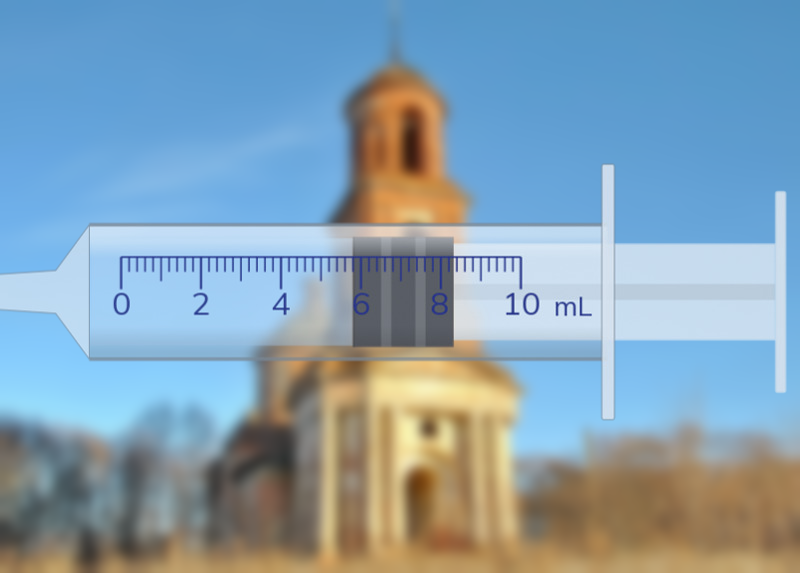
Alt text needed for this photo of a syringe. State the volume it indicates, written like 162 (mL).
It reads 5.8 (mL)
